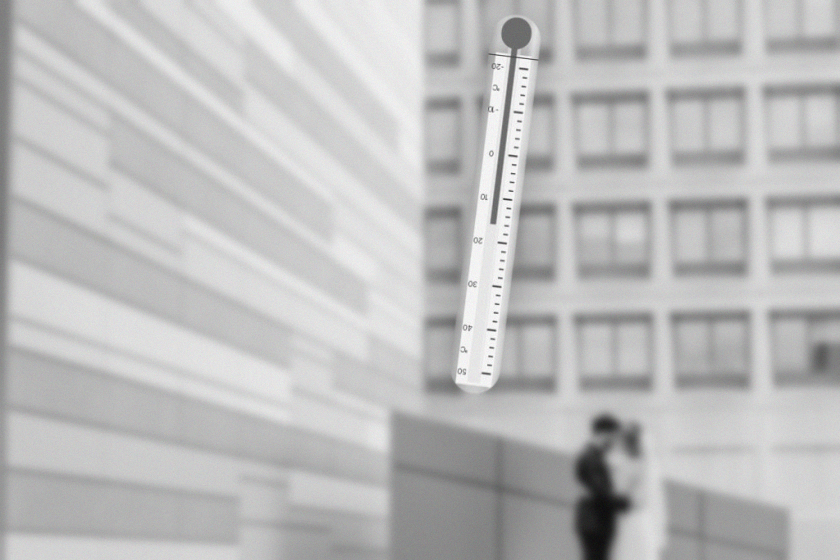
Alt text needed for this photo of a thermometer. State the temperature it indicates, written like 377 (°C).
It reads 16 (°C)
